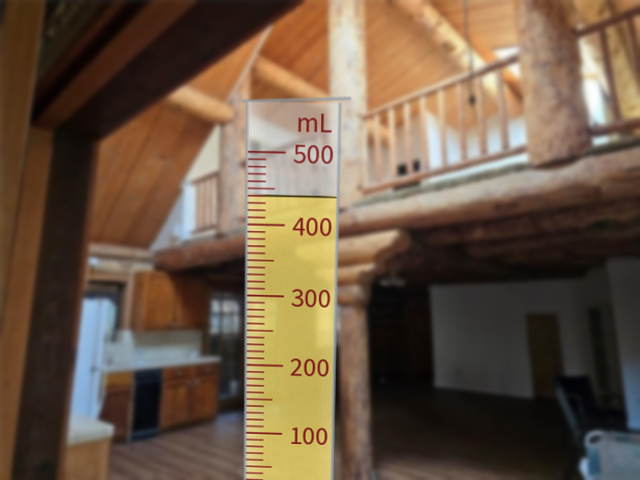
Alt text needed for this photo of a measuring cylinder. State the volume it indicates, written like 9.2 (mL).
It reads 440 (mL)
